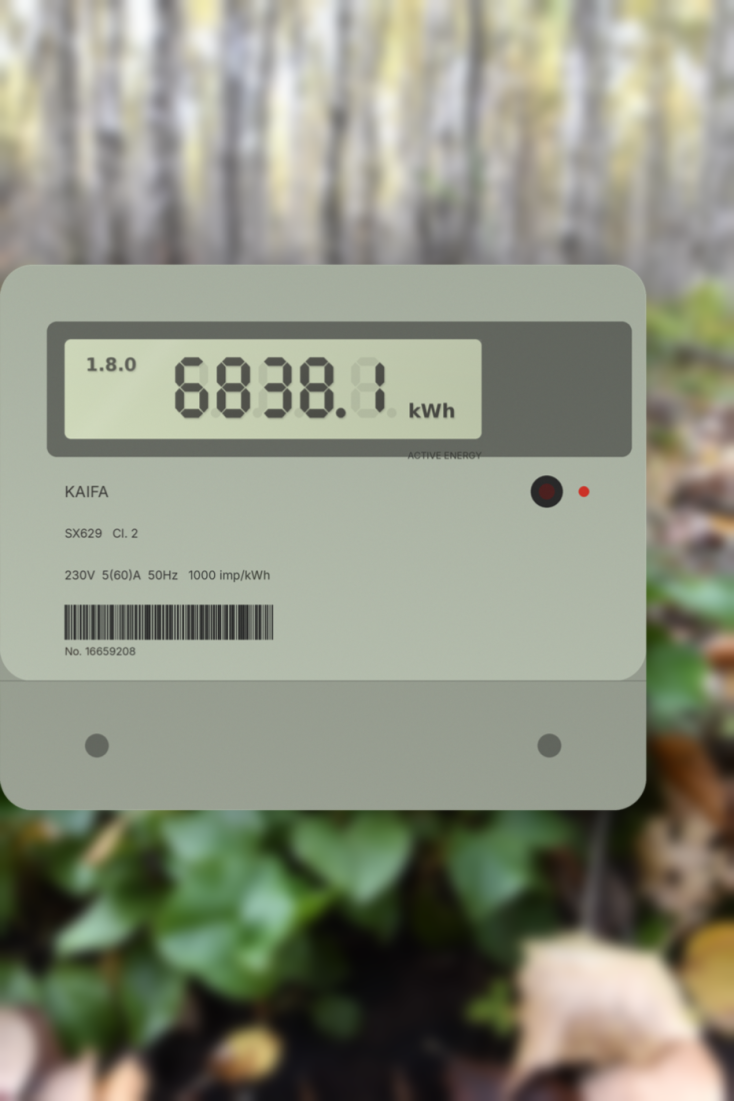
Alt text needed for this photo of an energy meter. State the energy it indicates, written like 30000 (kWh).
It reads 6838.1 (kWh)
